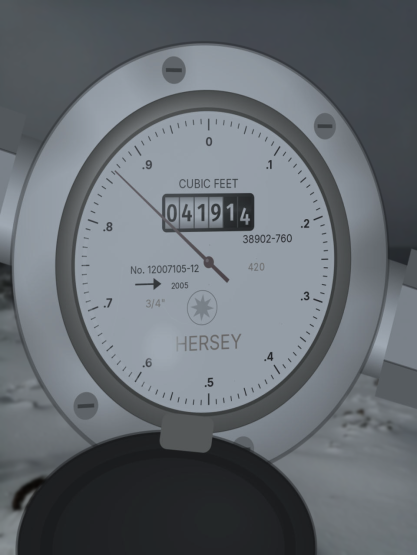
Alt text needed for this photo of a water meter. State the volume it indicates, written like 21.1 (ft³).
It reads 41913.86 (ft³)
